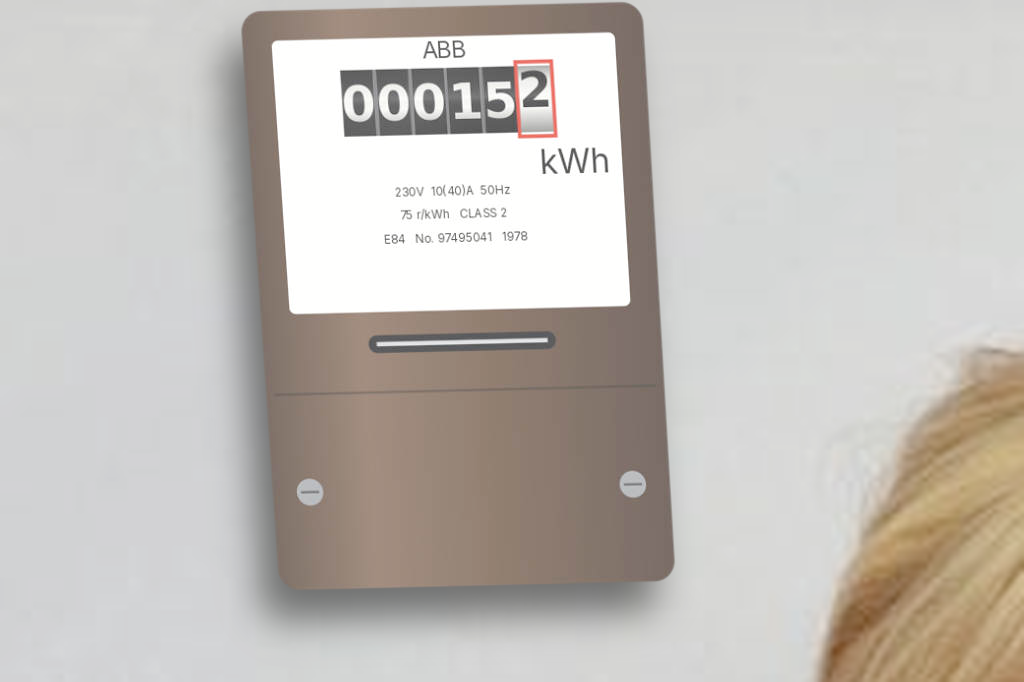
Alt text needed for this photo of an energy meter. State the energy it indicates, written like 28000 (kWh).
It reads 15.2 (kWh)
